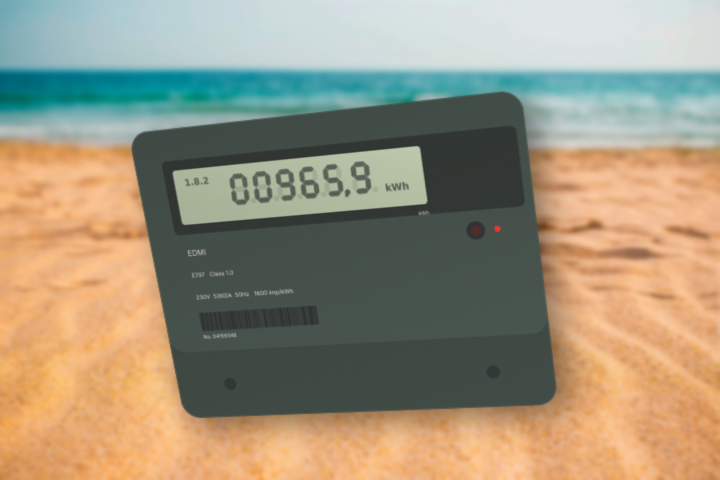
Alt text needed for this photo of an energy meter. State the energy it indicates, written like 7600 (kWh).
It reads 965.9 (kWh)
